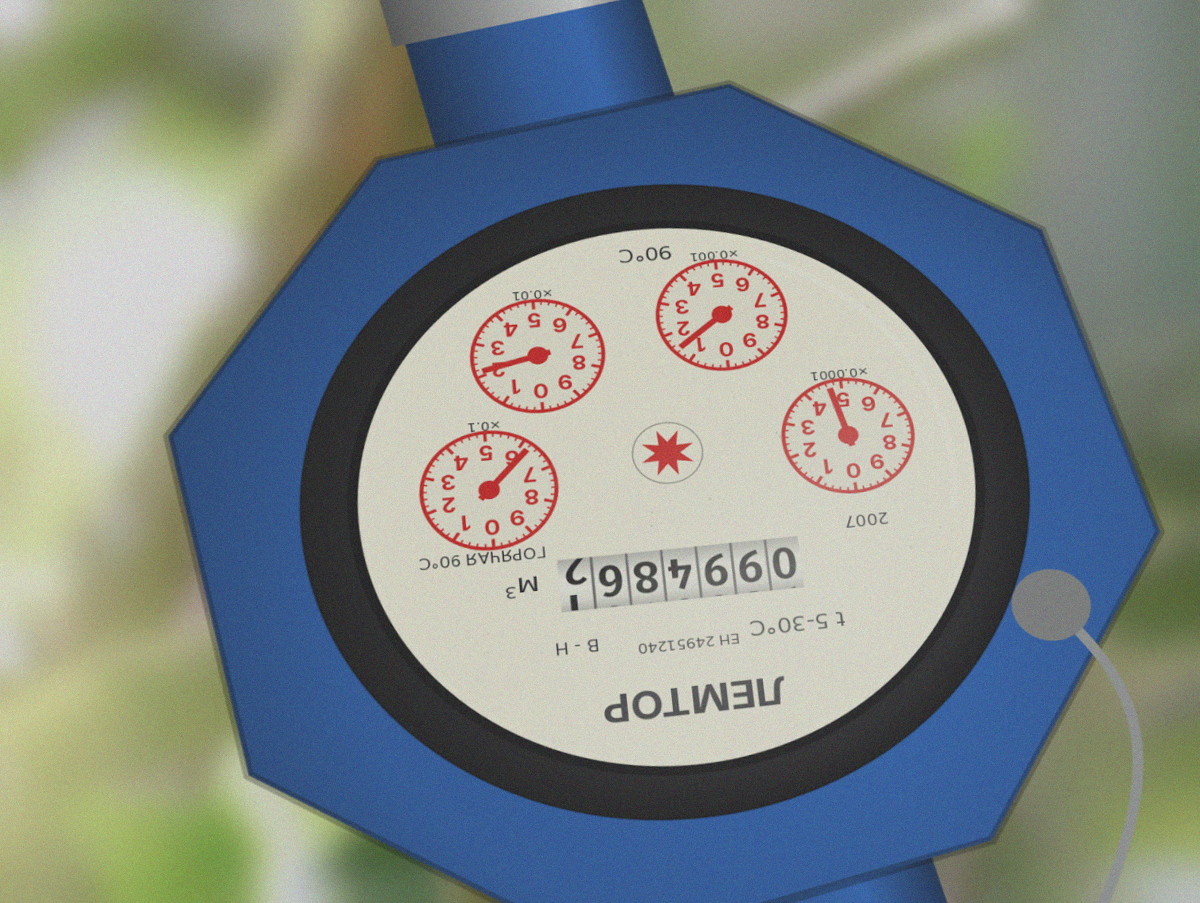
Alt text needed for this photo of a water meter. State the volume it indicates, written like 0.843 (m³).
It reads 994861.6214 (m³)
